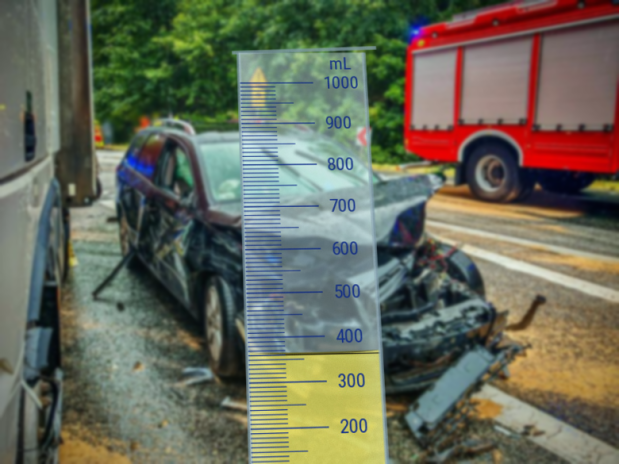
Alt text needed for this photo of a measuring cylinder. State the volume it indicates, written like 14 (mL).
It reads 360 (mL)
